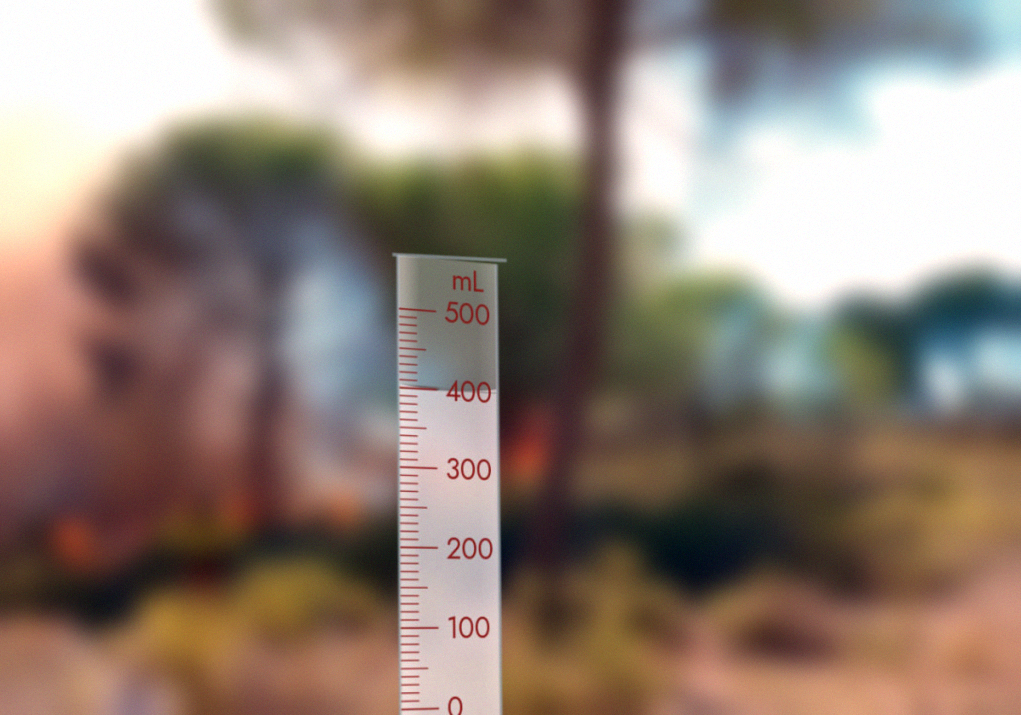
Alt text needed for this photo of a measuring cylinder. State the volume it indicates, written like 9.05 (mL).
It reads 400 (mL)
